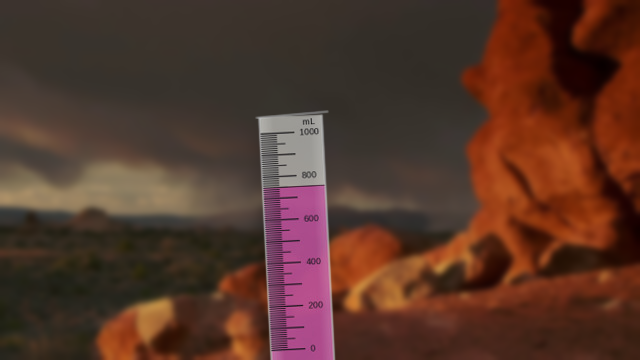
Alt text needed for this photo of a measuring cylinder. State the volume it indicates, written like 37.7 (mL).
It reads 750 (mL)
